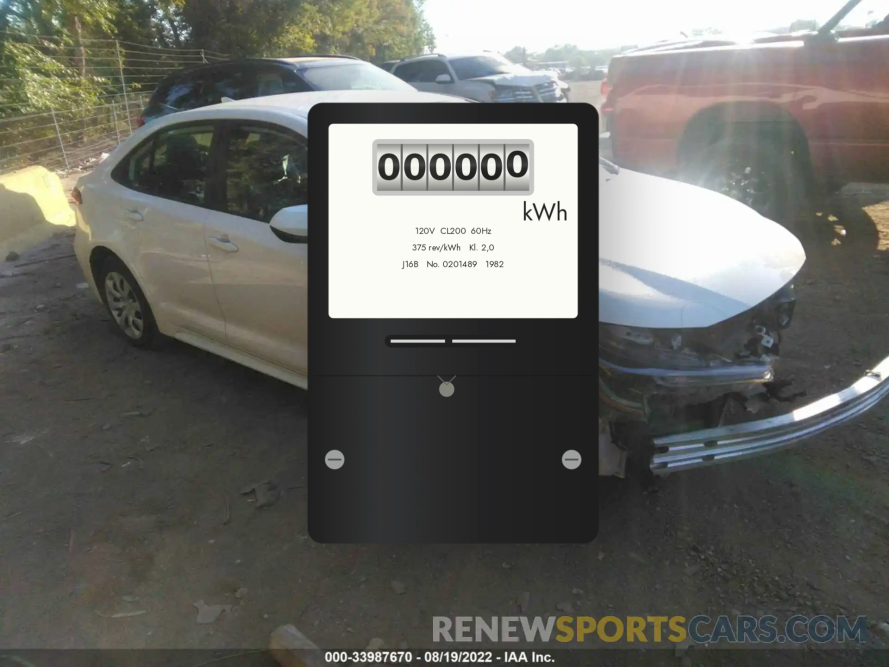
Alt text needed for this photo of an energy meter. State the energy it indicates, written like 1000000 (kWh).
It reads 0 (kWh)
